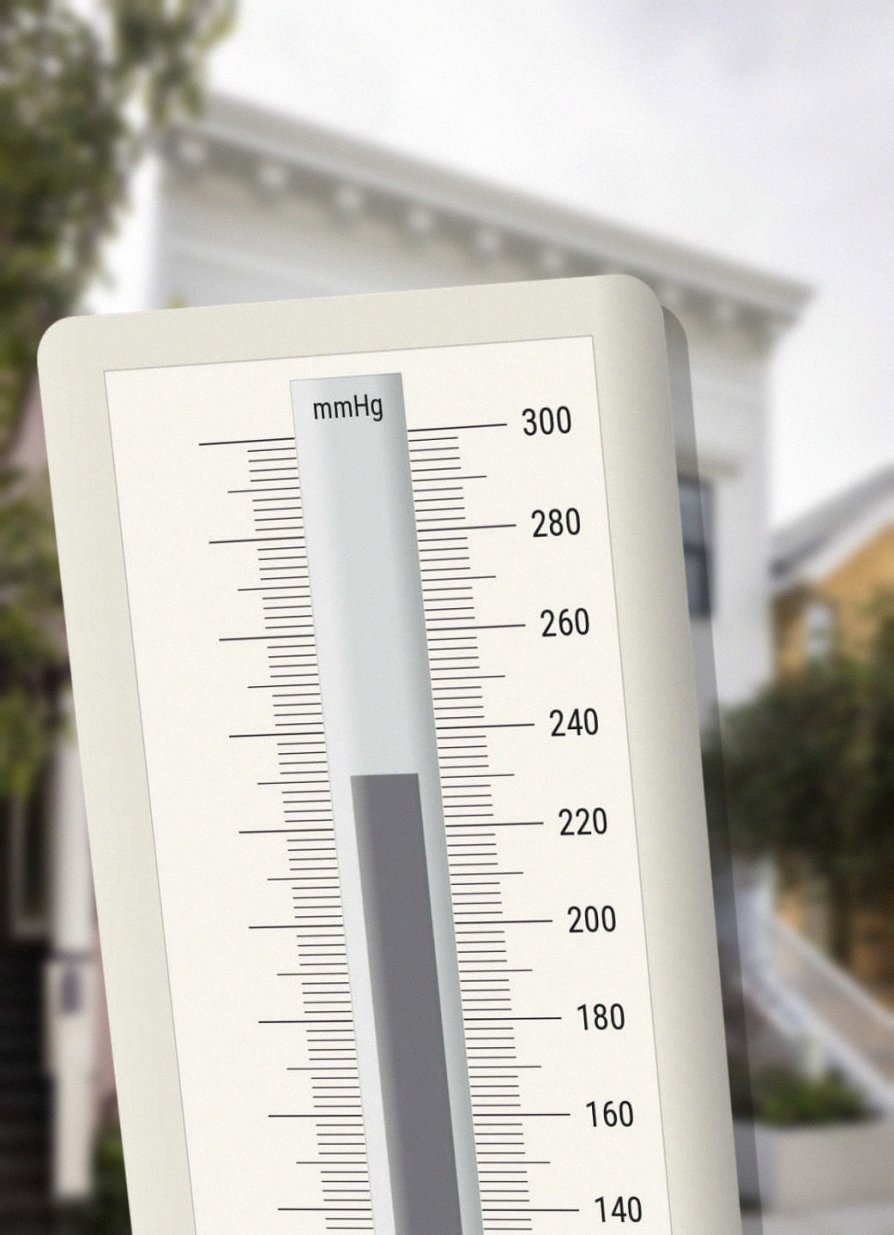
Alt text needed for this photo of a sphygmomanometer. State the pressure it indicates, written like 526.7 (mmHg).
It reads 231 (mmHg)
